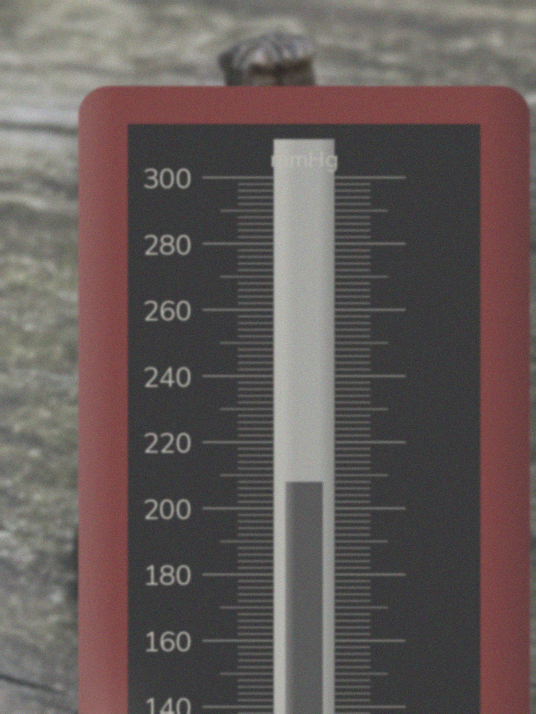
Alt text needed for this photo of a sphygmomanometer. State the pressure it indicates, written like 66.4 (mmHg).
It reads 208 (mmHg)
